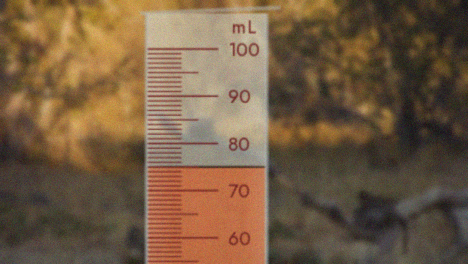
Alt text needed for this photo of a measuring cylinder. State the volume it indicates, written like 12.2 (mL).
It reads 75 (mL)
